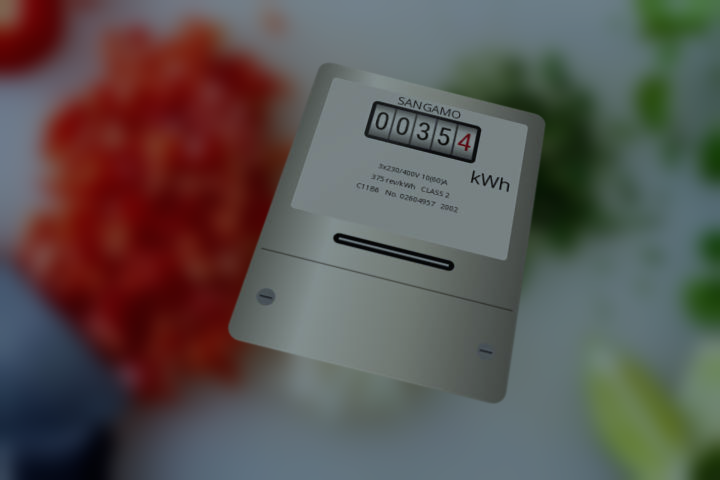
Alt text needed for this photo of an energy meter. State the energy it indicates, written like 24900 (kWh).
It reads 35.4 (kWh)
